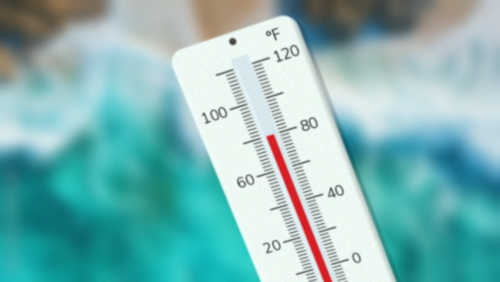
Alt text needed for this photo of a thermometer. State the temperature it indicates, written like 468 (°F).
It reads 80 (°F)
